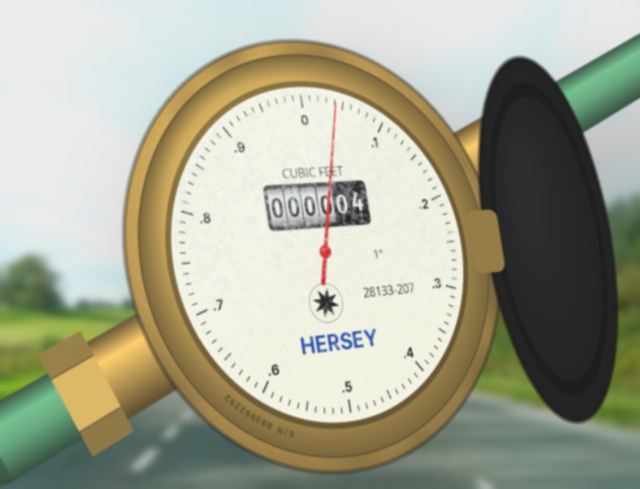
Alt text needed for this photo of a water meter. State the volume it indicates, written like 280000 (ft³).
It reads 4.04 (ft³)
